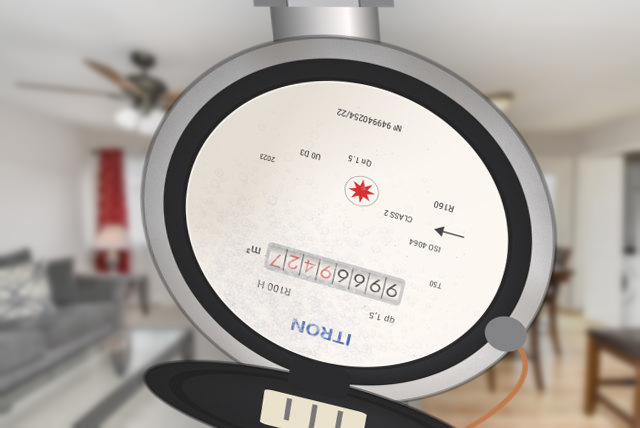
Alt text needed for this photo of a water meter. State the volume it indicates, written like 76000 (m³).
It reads 9966.9427 (m³)
